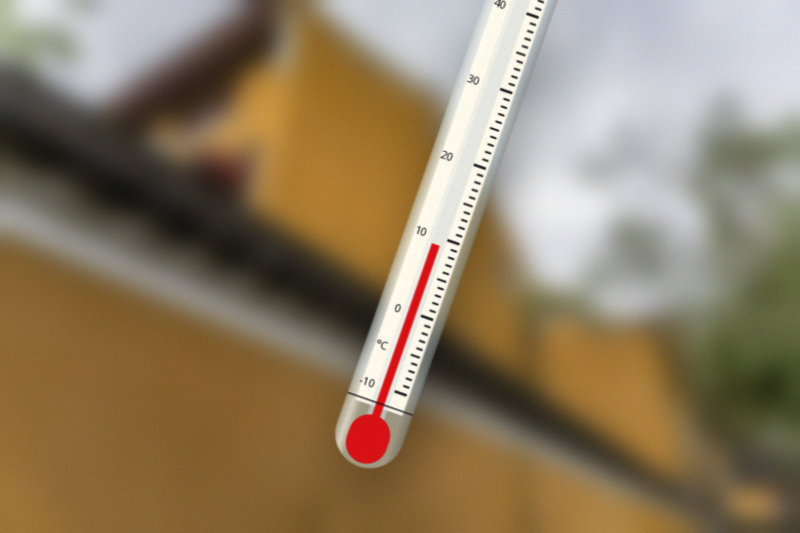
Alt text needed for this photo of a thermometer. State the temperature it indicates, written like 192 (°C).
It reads 9 (°C)
